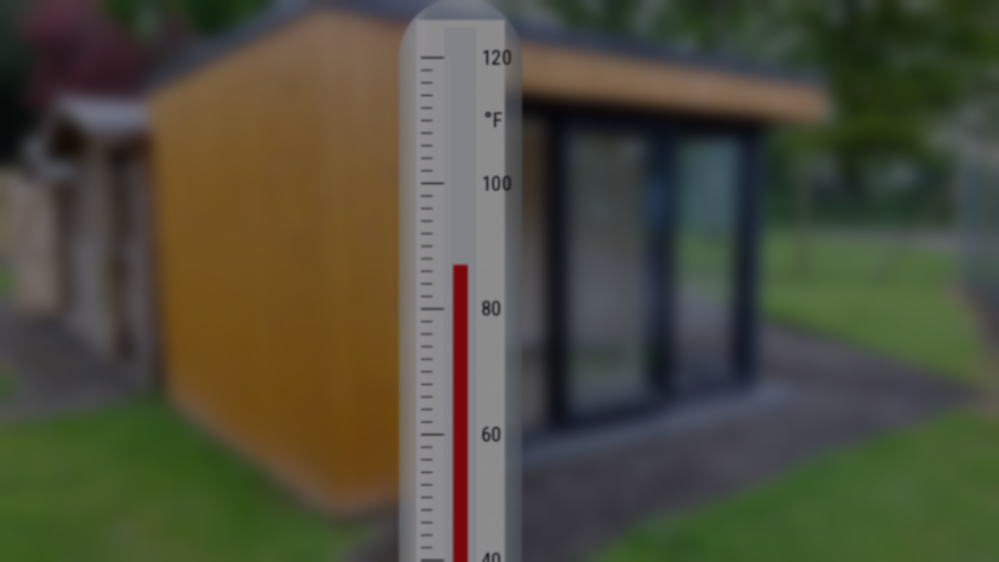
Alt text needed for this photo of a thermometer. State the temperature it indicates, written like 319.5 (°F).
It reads 87 (°F)
